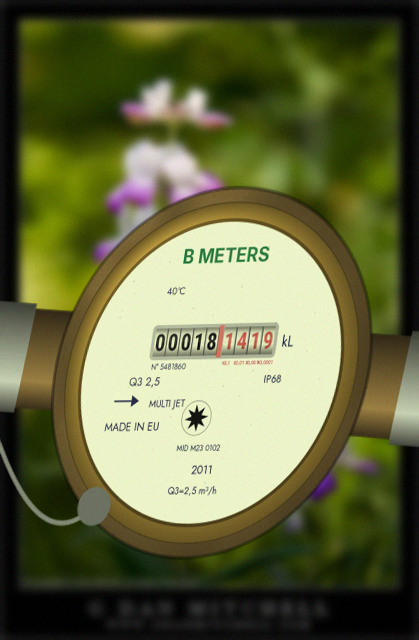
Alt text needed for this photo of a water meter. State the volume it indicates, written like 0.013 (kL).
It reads 18.1419 (kL)
